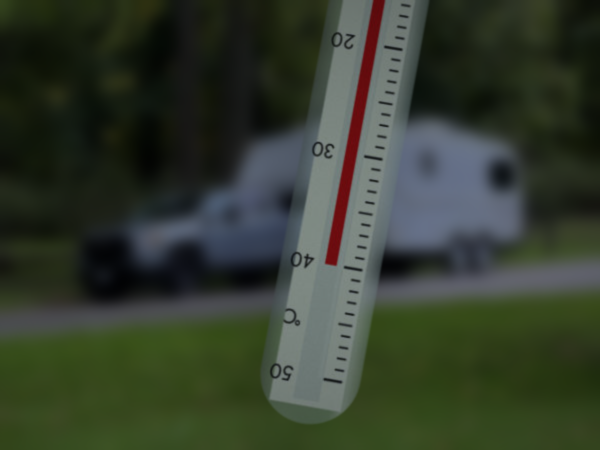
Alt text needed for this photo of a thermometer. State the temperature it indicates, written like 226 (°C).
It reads 40 (°C)
